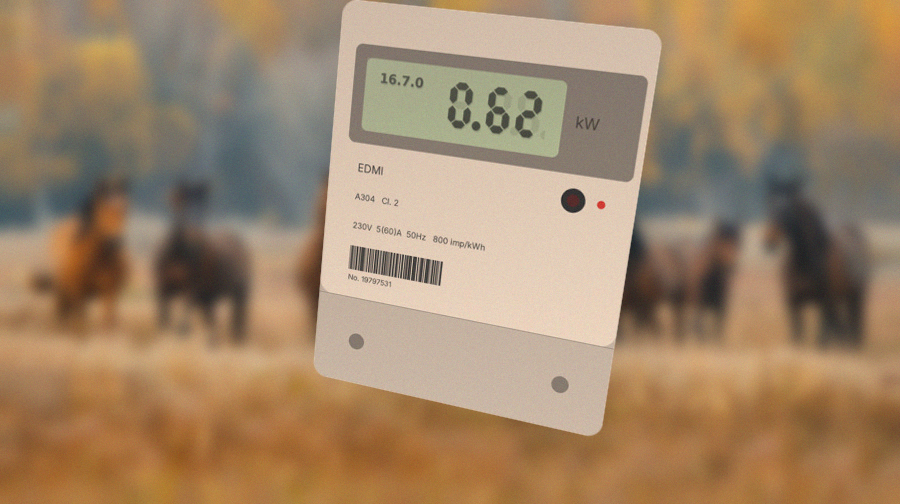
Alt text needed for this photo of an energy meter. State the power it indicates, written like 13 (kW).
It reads 0.62 (kW)
